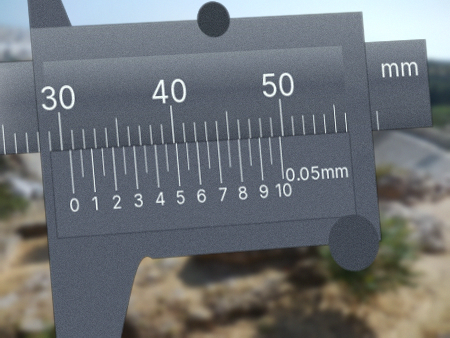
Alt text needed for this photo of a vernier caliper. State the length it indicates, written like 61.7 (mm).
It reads 30.7 (mm)
